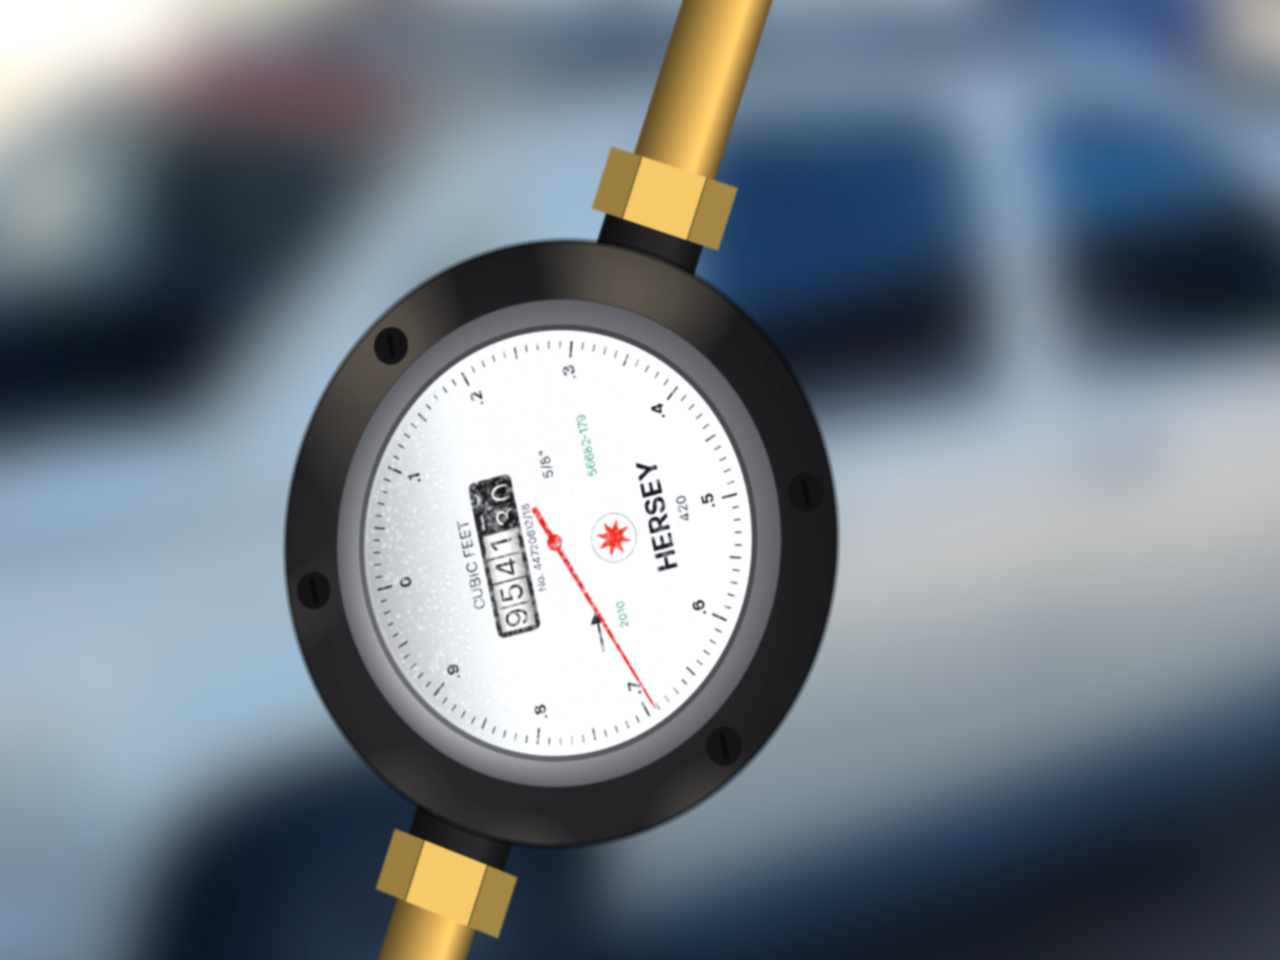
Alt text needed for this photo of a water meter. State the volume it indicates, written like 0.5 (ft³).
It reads 954129.69 (ft³)
